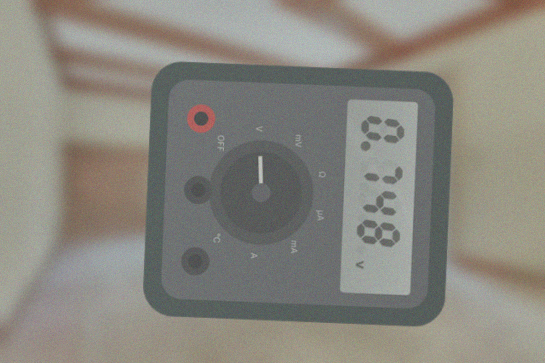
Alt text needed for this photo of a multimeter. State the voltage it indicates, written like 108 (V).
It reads 0.748 (V)
